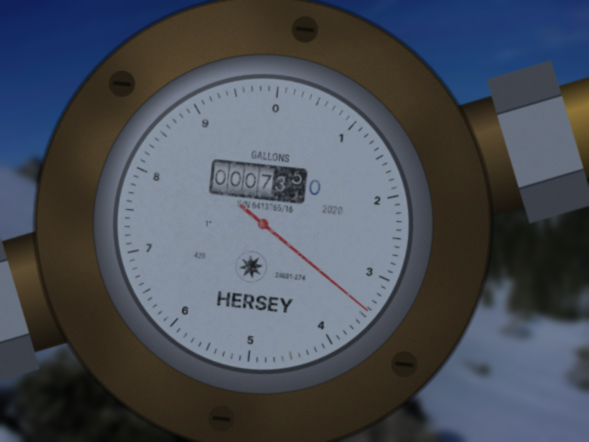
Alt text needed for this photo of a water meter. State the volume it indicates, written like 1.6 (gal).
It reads 7353.4 (gal)
